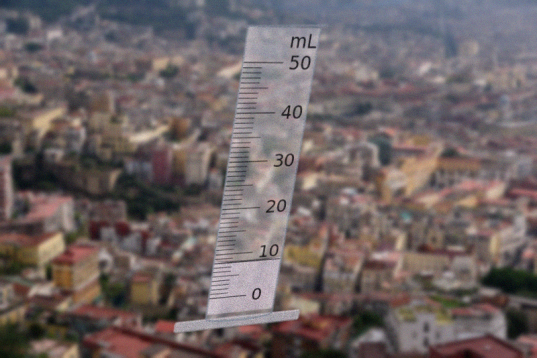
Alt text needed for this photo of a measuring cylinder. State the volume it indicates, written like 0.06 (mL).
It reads 8 (mL)
